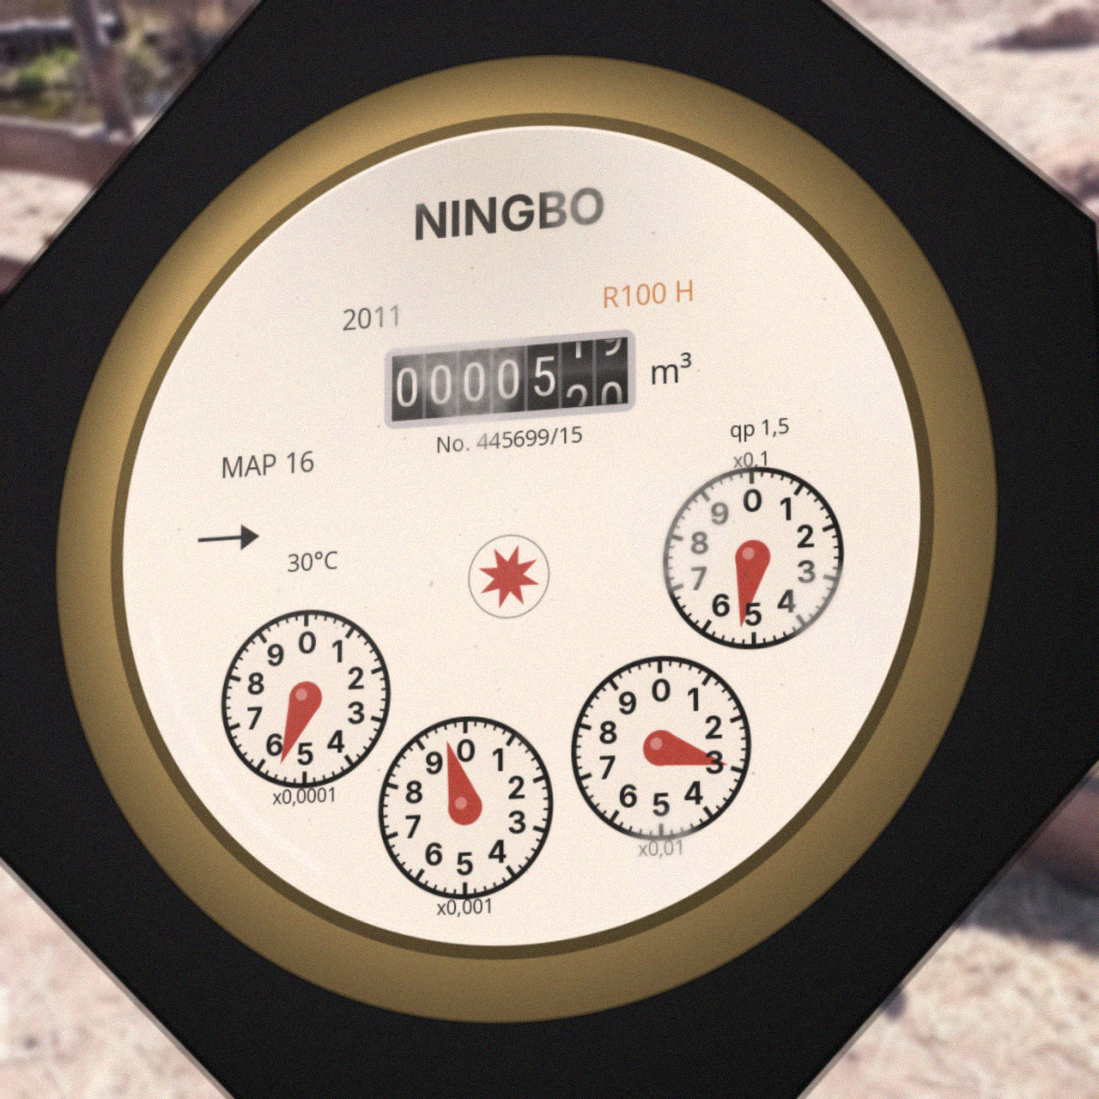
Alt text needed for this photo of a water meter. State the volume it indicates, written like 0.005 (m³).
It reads 519.5295 (m³)
